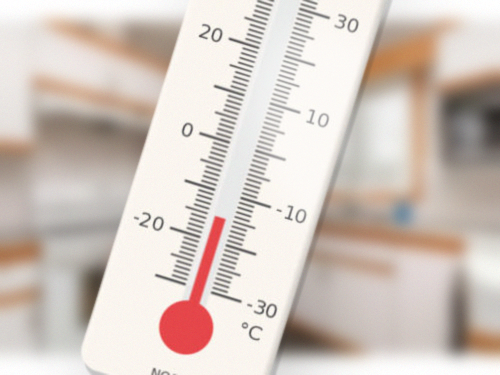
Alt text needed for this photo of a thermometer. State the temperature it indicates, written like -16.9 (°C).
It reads -15 (°C)
